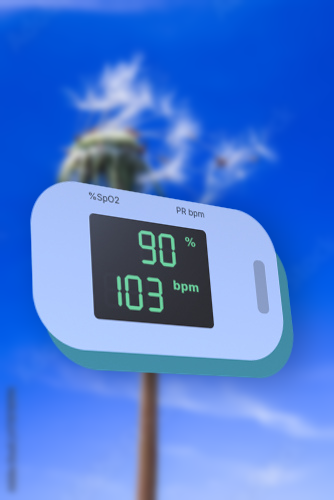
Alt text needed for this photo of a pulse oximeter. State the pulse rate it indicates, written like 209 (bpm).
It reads 103 (bpm)
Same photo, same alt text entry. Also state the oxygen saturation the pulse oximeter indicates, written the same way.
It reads 90 (%)
